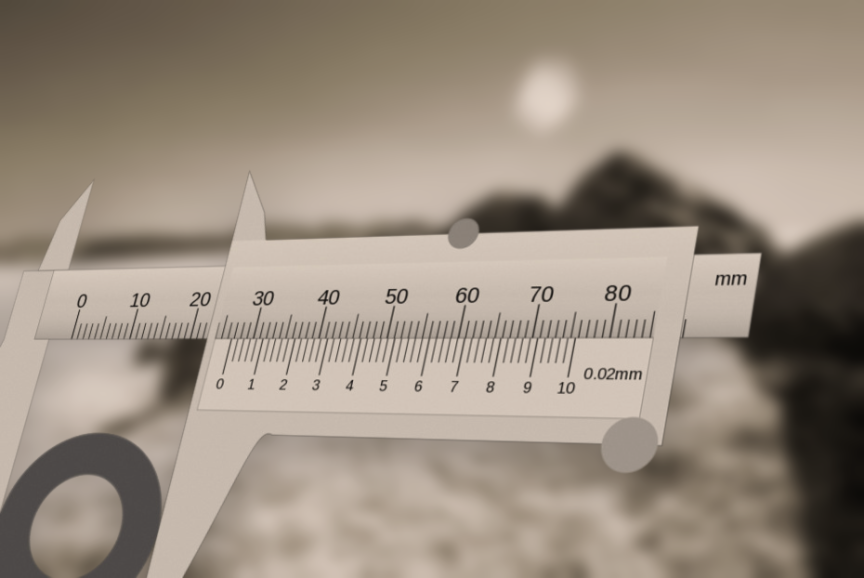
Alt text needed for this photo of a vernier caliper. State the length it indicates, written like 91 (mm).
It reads 26.6 (mm)
